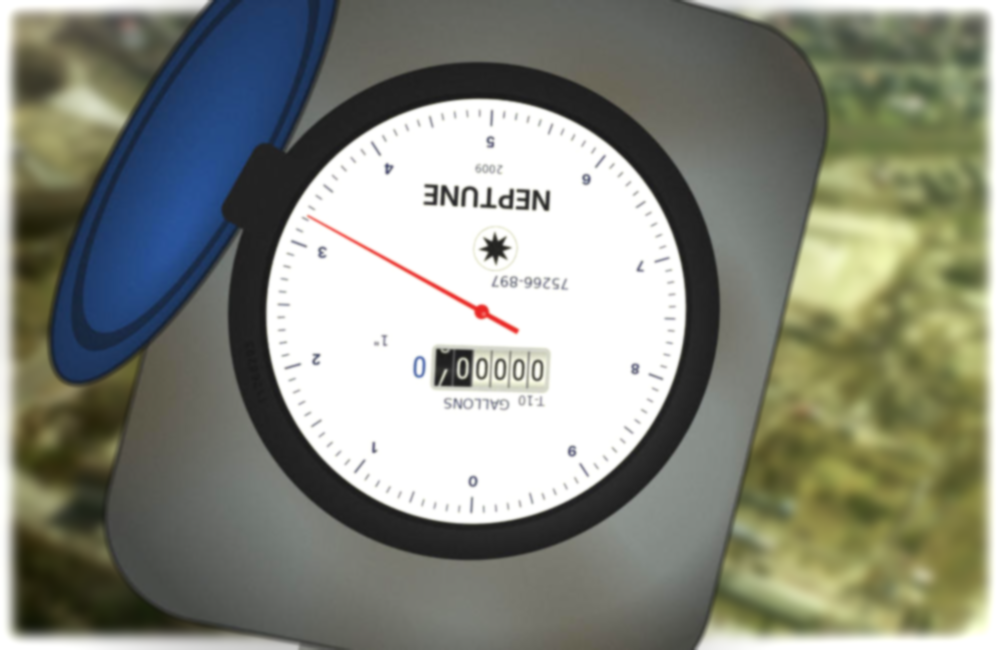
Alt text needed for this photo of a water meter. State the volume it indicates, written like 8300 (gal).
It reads 73.2 (gal)
